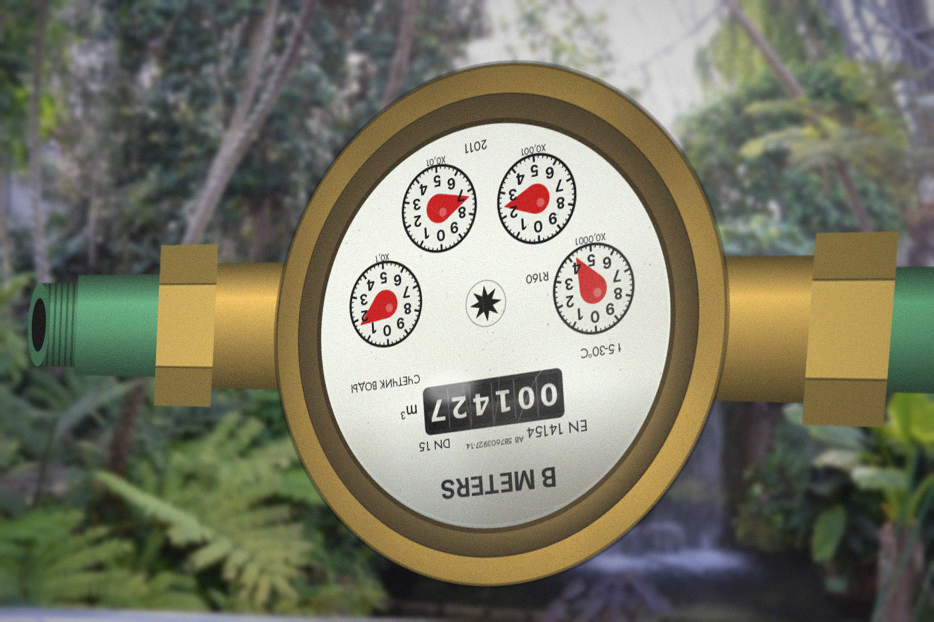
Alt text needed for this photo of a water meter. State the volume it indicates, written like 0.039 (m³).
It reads 1427.1724 (m³)
